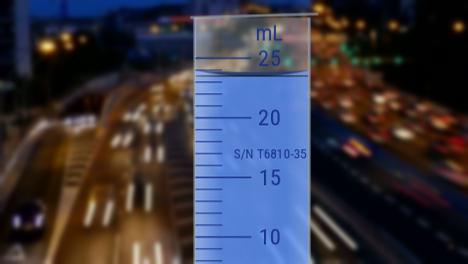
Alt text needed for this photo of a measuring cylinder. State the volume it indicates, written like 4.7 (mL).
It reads 23.5 (mL)
